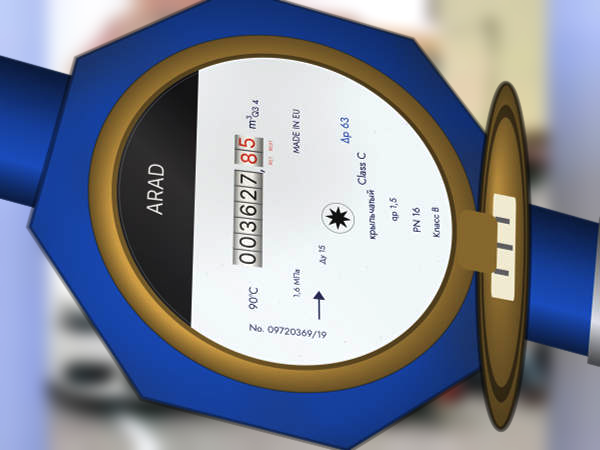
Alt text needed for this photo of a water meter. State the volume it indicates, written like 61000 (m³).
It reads 3627.85 (m³)
